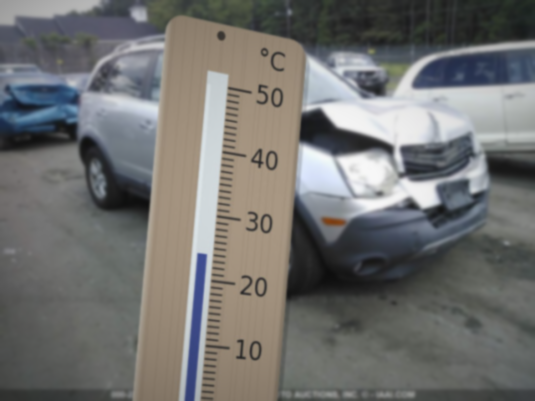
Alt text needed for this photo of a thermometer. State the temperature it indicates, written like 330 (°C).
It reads 24 (°C)
